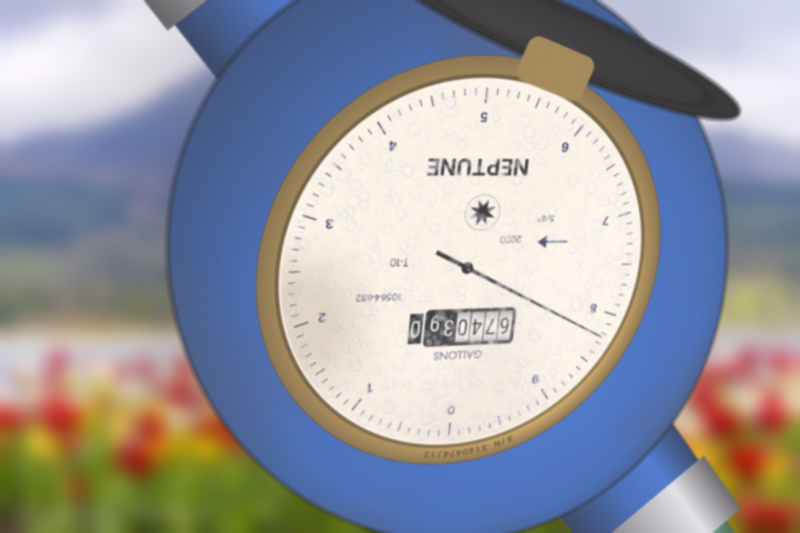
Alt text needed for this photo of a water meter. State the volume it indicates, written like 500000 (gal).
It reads 6740388.2 (gal)
